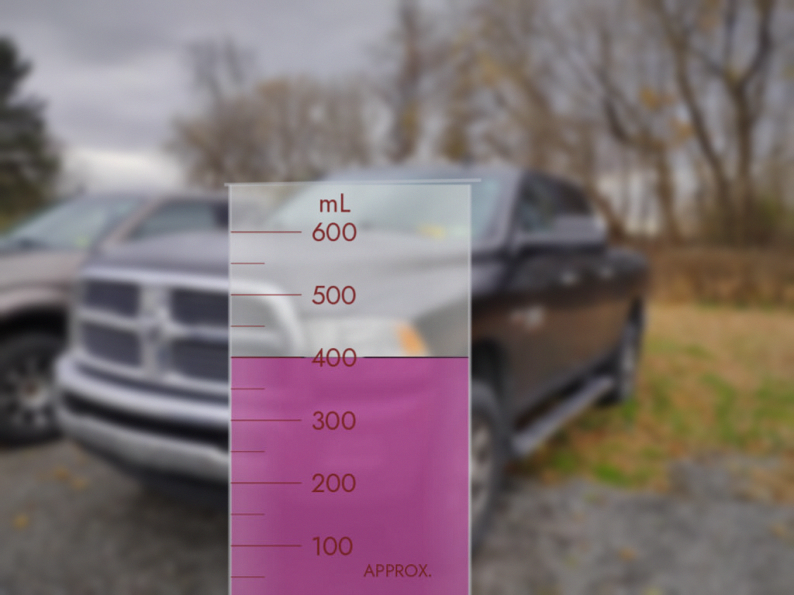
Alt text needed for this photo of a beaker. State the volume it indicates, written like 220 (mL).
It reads 400 (mL)
